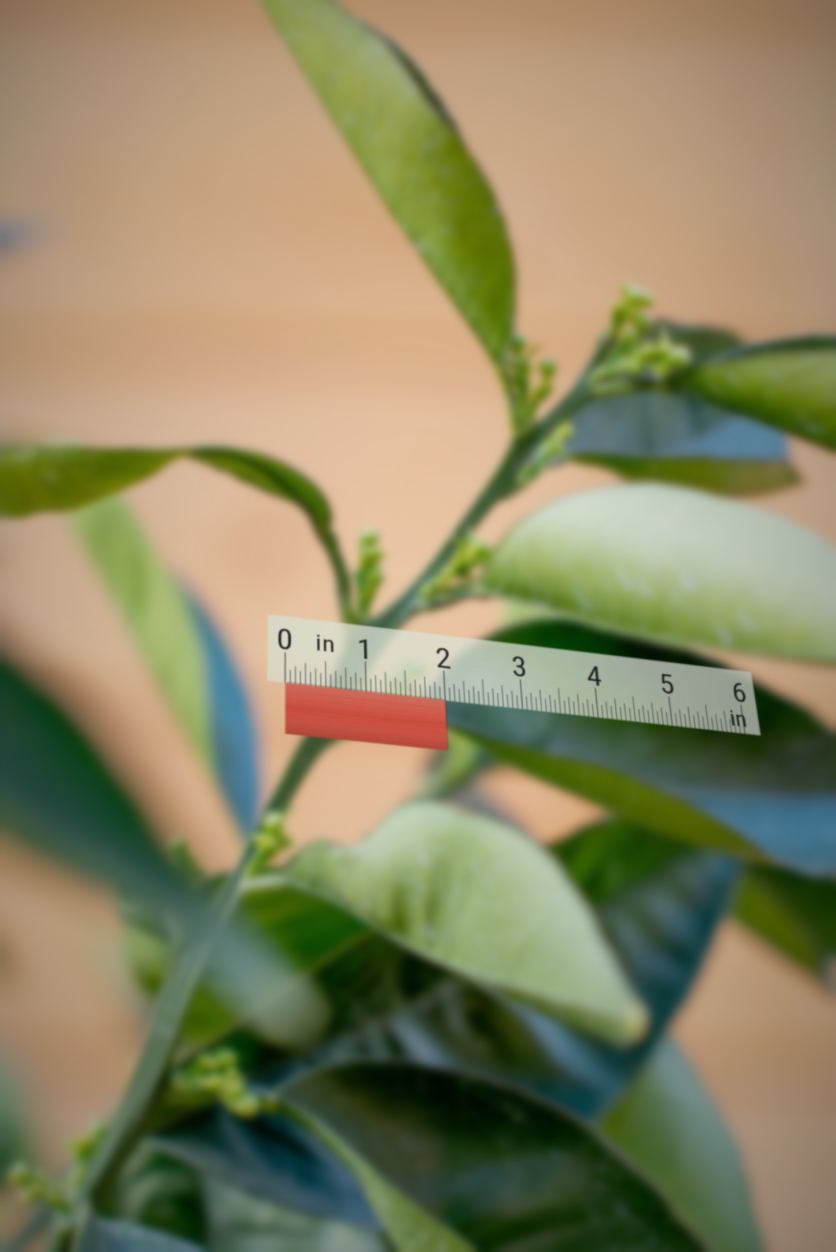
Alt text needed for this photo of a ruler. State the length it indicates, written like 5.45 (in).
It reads 2 (in)
